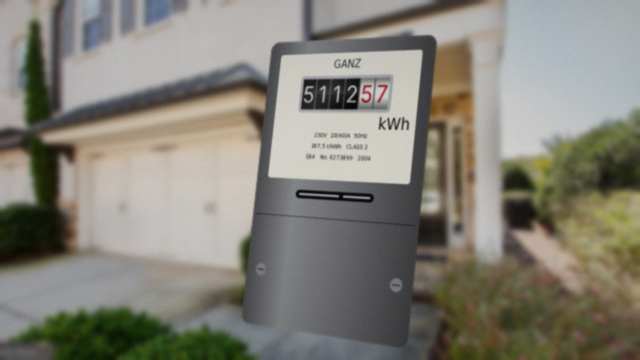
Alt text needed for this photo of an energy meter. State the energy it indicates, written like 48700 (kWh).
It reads 5112.57 (kWh)
